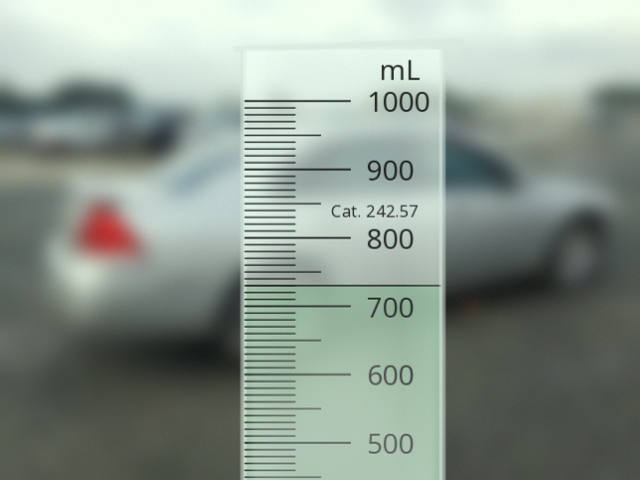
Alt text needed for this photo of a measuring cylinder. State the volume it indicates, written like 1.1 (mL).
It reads 730 (mL)
